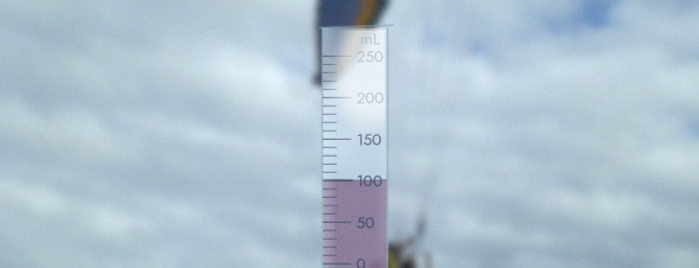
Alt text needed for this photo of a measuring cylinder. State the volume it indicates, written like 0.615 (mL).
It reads 100 (mL)
